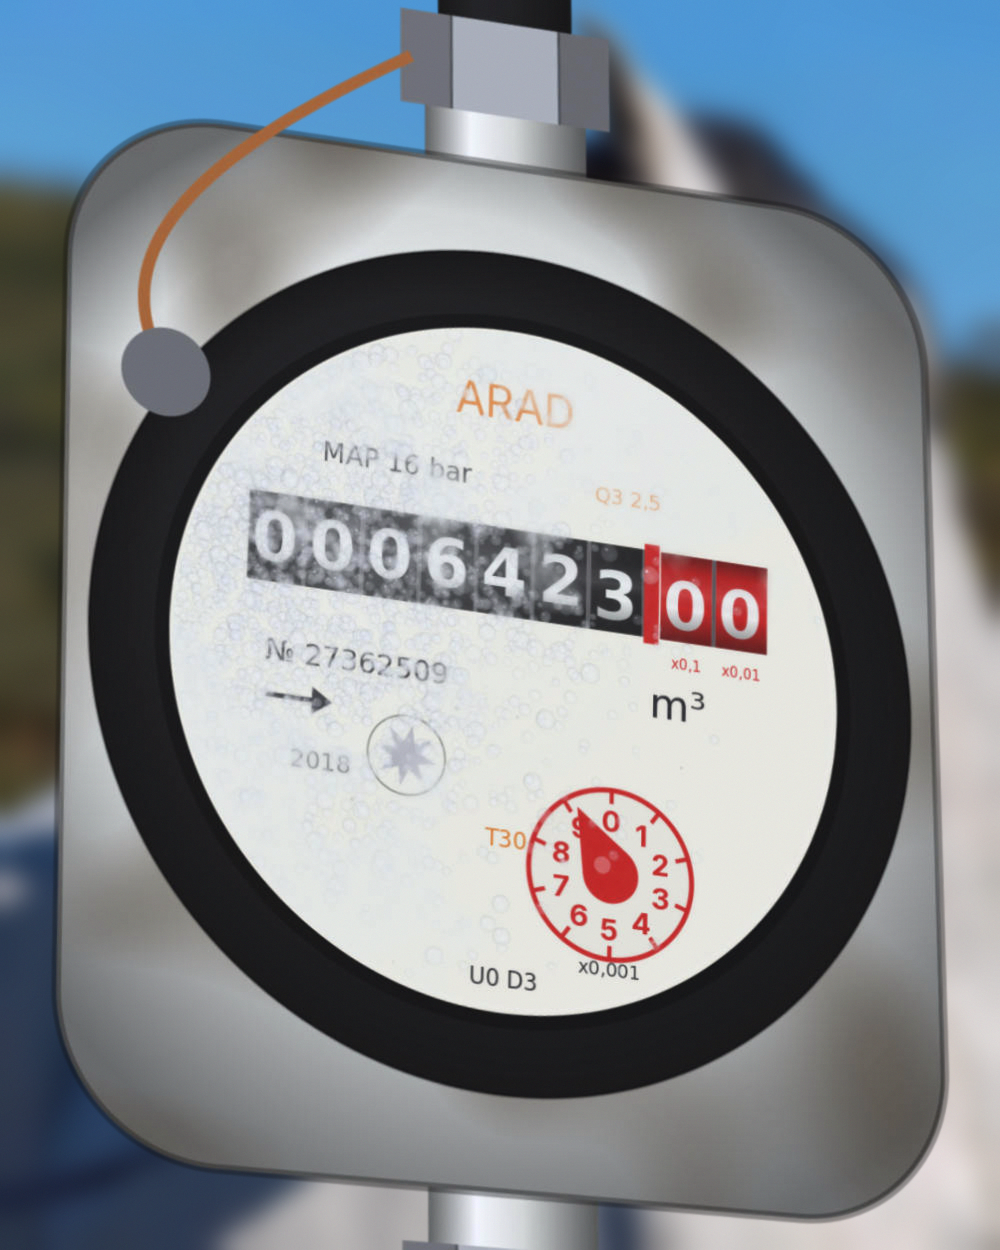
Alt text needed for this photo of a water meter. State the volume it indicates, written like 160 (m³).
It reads 6422.999 (m³)
